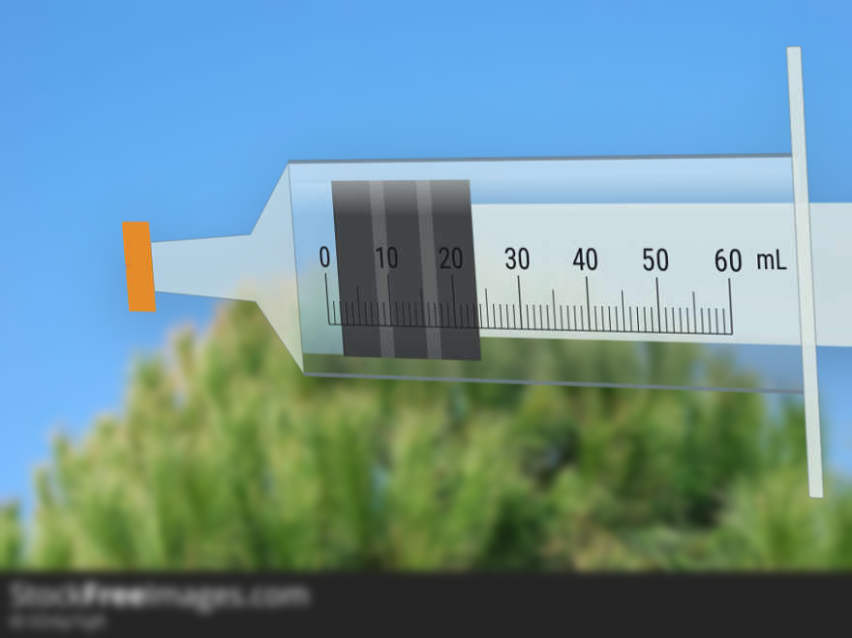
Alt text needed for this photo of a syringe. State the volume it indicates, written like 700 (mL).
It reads 2 (mL)
